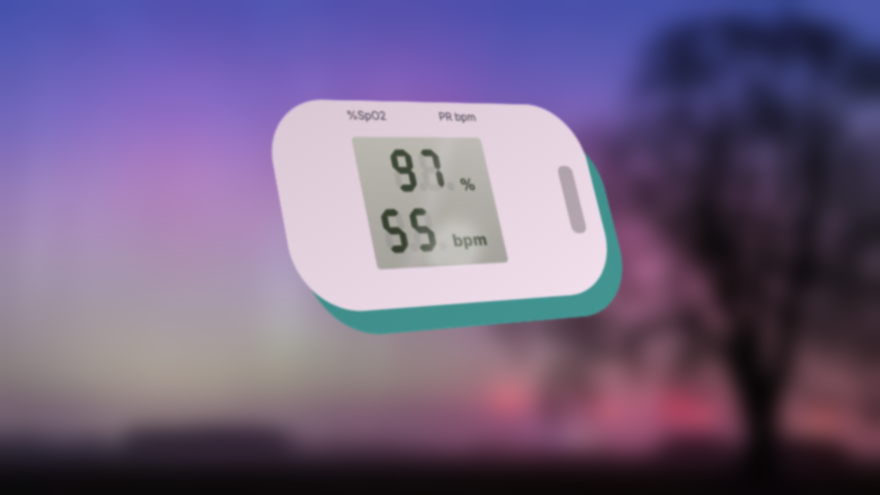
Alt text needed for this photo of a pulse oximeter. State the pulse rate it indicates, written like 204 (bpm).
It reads 55 (bpm)
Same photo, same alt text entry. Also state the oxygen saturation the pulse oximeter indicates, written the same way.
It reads 97 (%)
